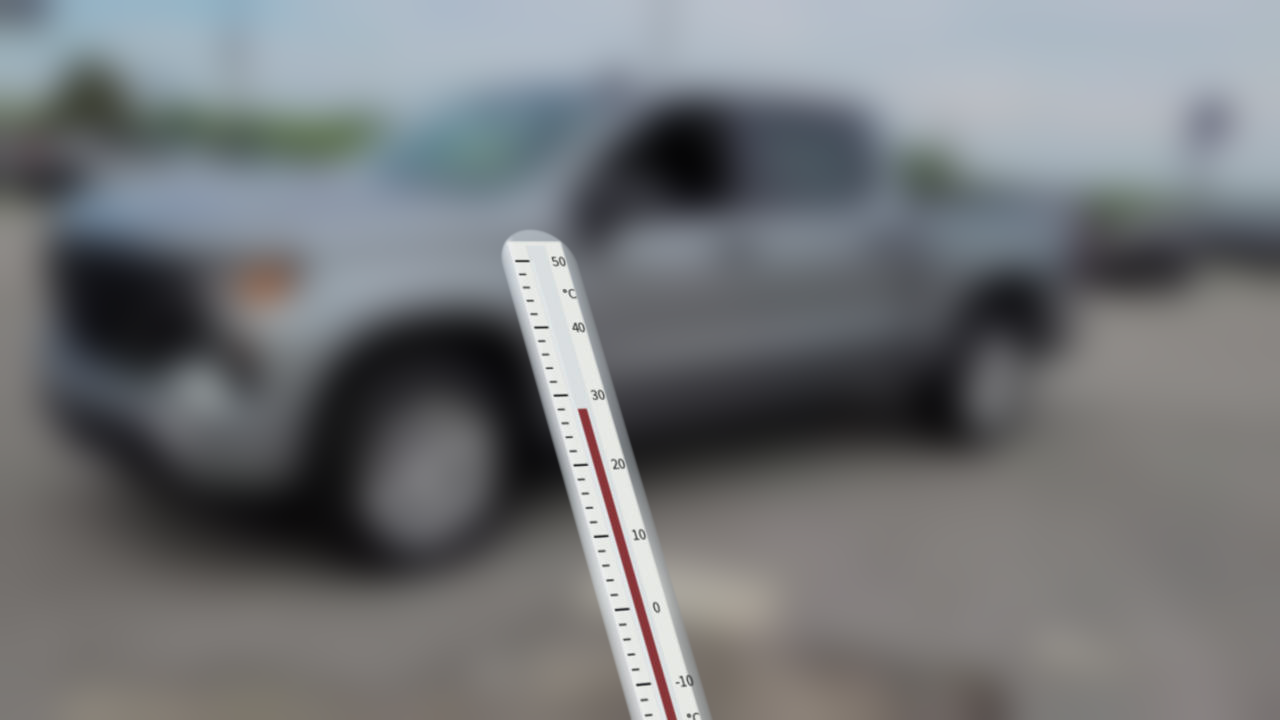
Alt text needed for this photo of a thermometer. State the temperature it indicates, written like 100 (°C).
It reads 28 (°C)
